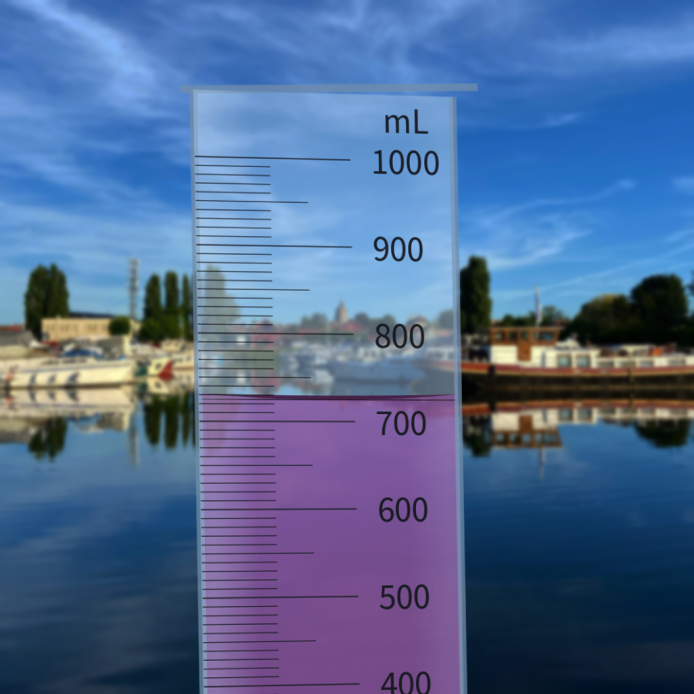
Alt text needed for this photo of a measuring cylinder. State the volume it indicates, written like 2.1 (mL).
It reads 725 (mL)
